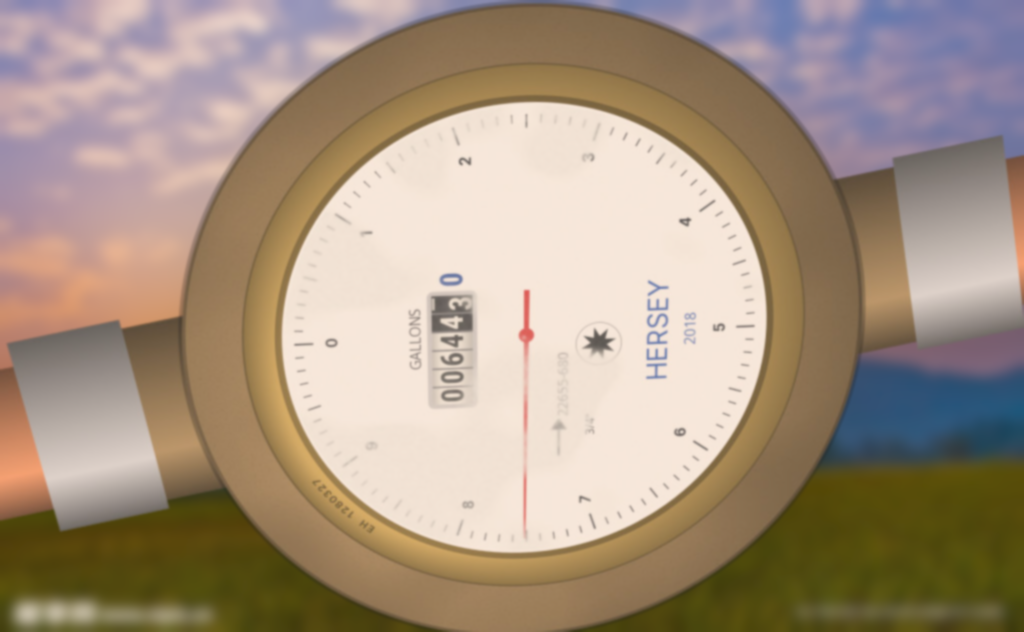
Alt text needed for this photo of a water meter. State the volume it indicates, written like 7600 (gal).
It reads 64427.5 (gal)
